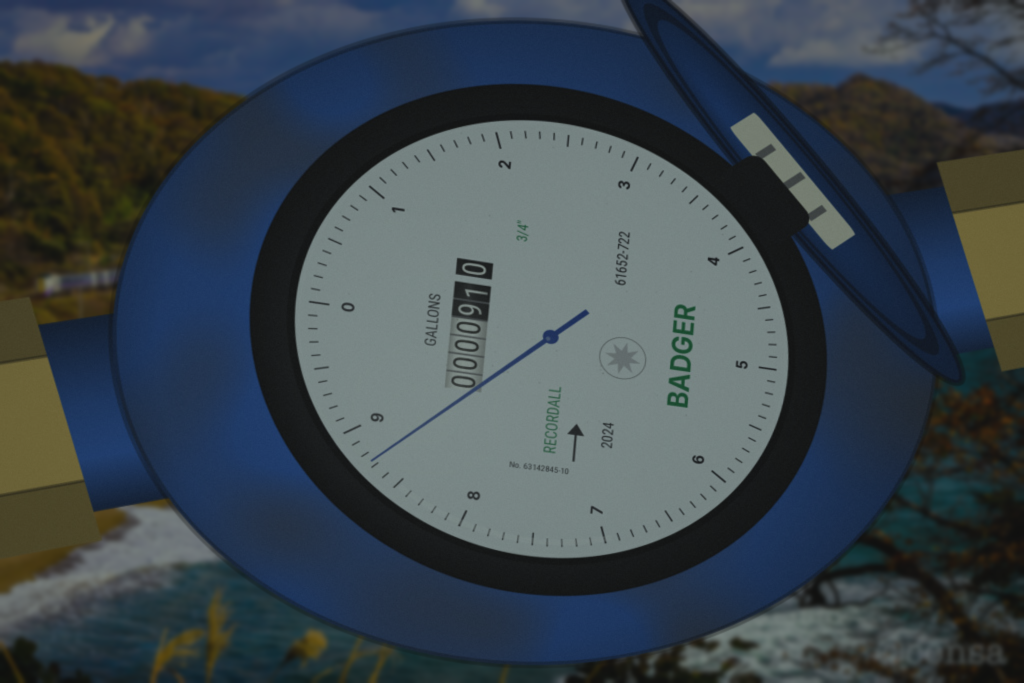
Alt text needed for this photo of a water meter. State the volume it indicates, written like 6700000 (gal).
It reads 908.7 (gal)
